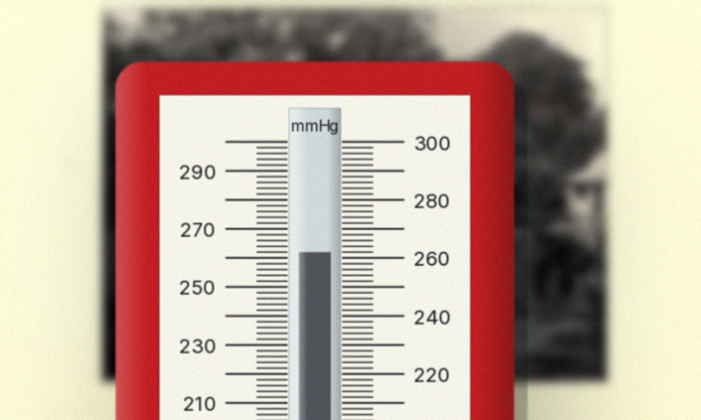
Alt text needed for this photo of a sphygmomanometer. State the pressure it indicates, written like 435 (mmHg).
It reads 262 (mmHg)
